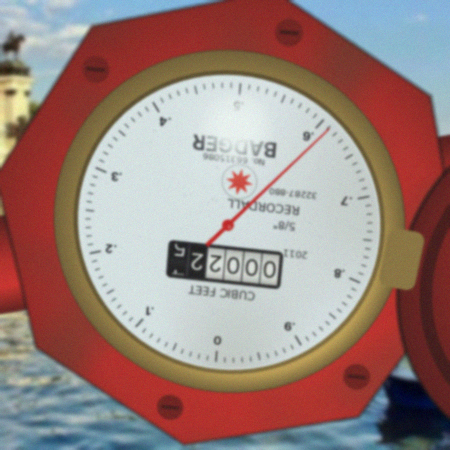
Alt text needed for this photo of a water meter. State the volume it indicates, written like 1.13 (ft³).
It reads 224.61 (ft³)
